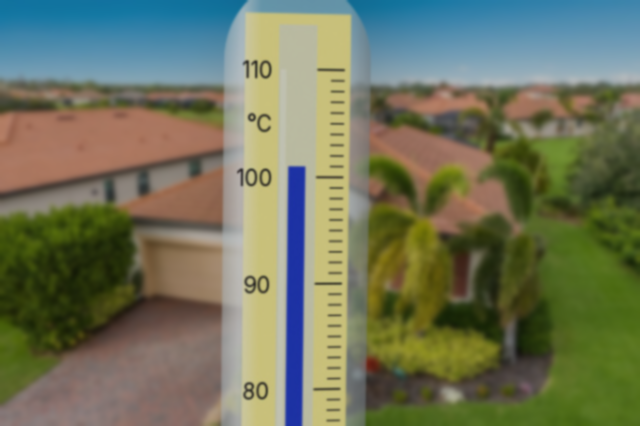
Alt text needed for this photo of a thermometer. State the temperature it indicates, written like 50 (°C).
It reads 101 (°C)
